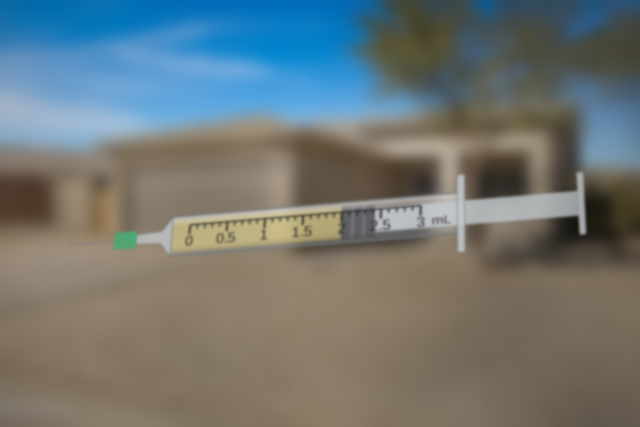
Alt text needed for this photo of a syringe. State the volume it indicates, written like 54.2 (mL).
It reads 2 (mL)
